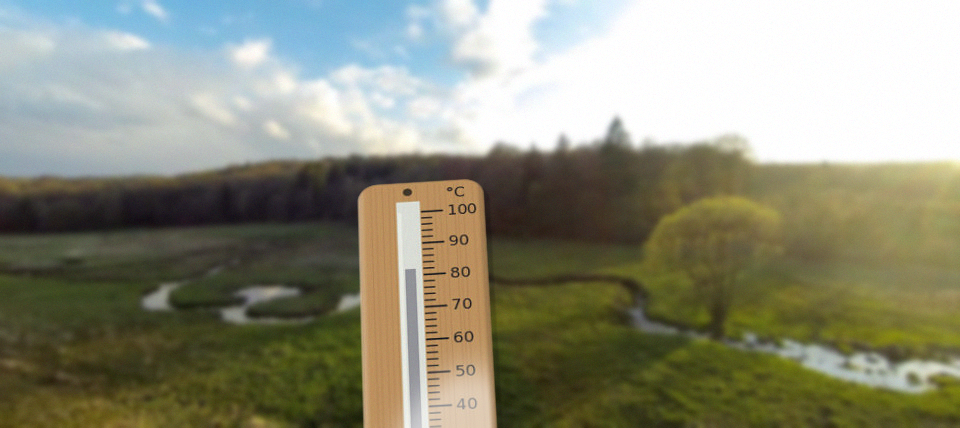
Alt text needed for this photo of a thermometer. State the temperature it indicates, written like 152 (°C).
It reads 82 (°C)
